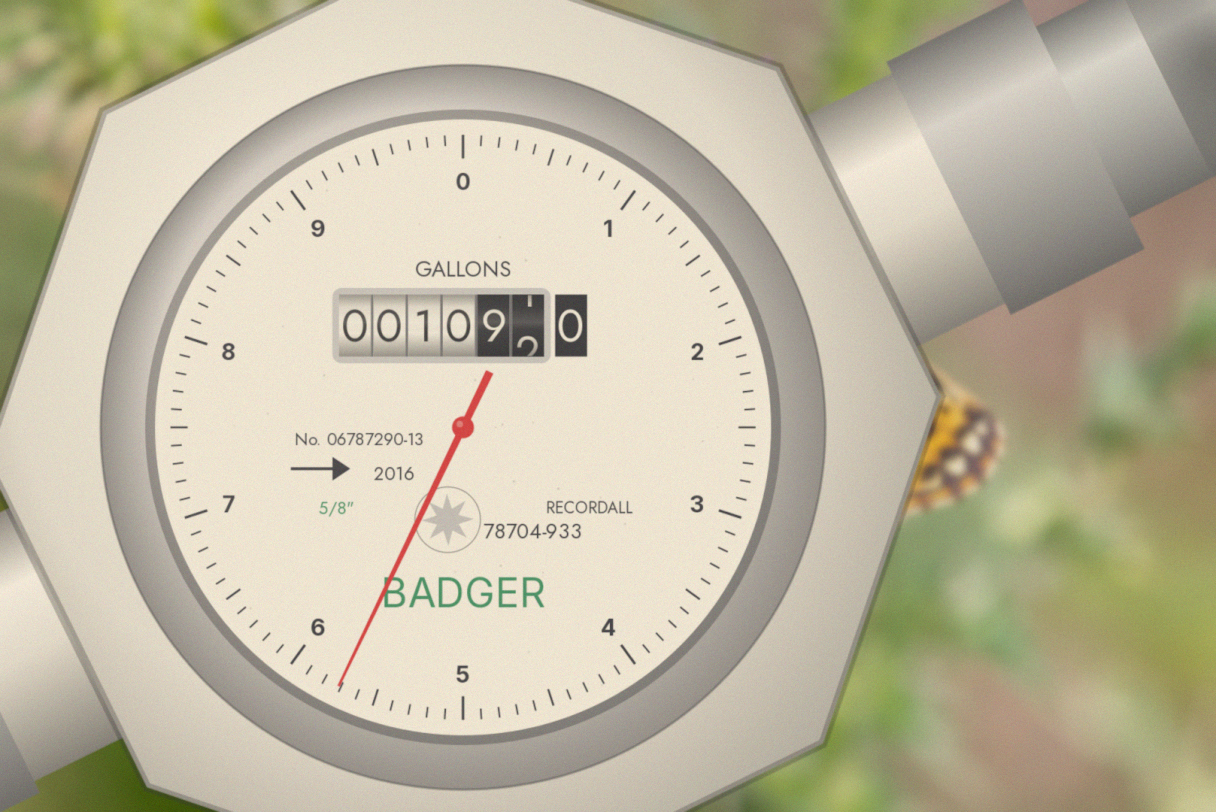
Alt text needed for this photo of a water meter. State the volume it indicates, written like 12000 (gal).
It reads 10915.7 (gal)
